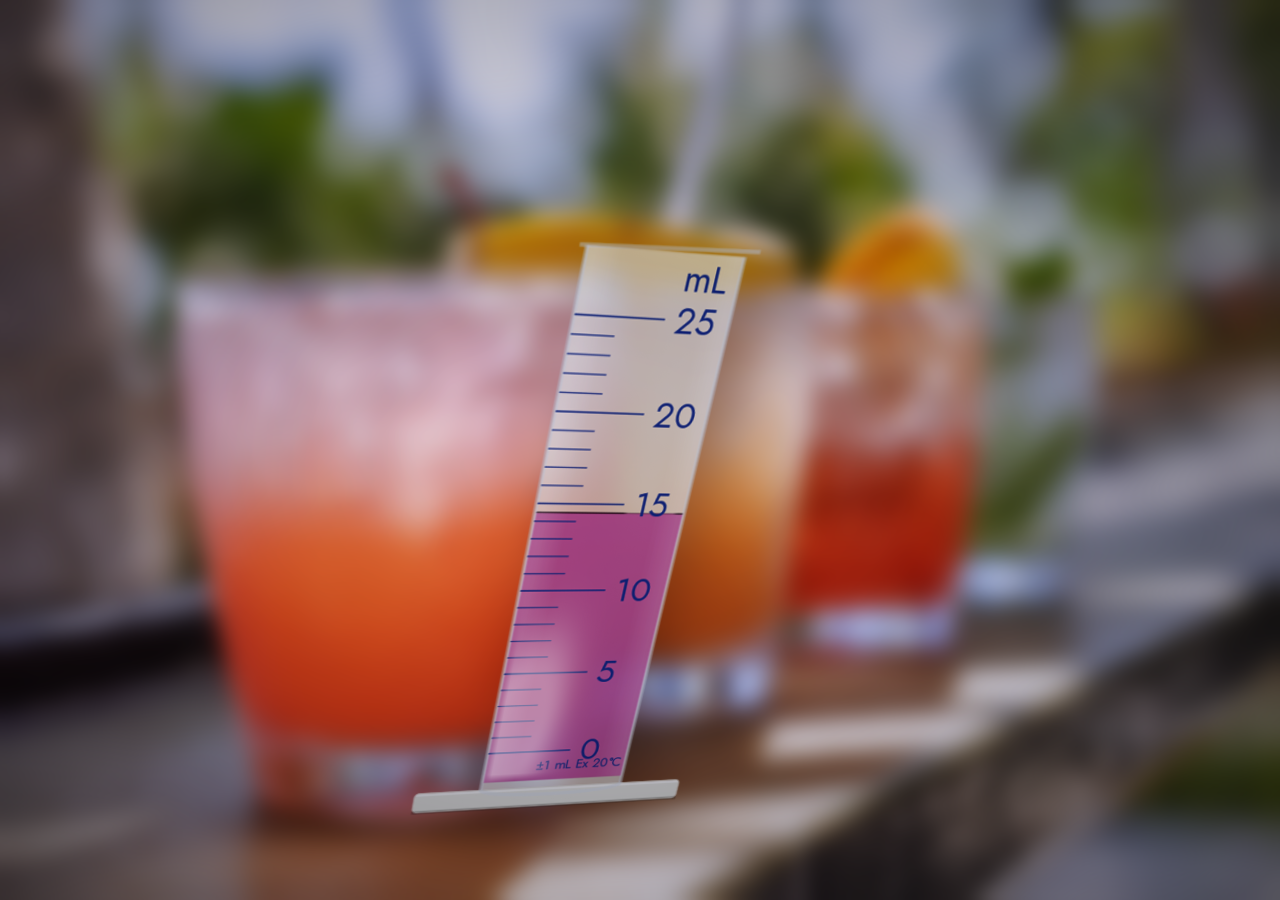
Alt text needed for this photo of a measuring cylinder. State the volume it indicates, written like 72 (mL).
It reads 14.5 (mL)
